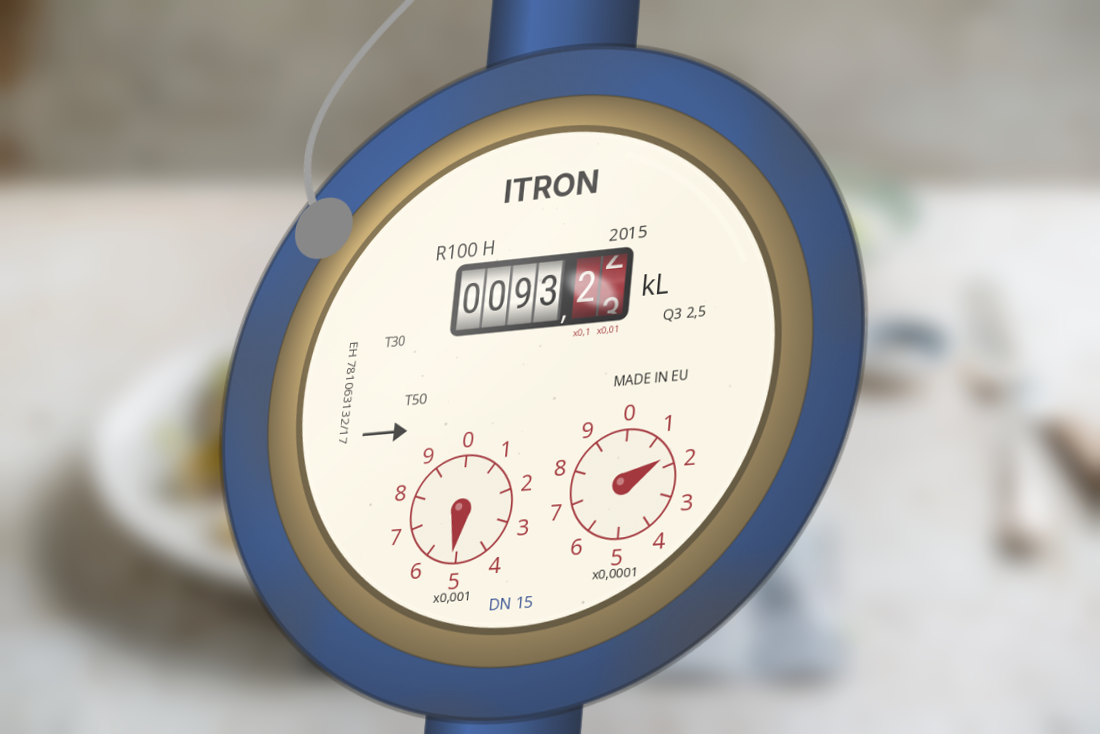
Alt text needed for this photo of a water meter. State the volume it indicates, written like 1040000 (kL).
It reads 93.2251 (kL)
